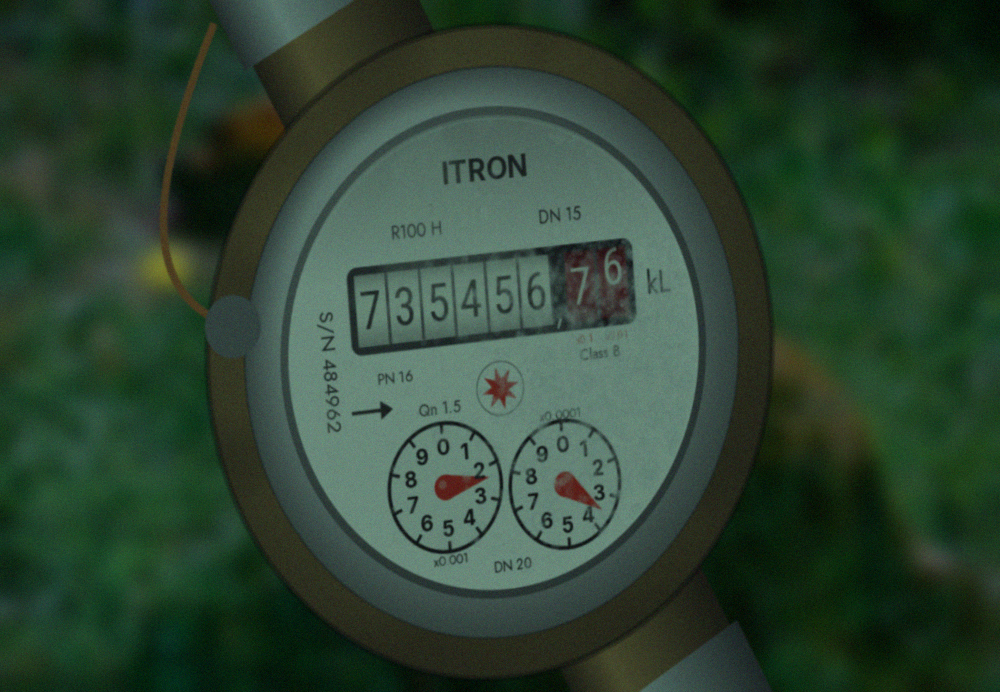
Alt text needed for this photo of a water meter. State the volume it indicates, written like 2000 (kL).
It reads 735456.7623 (kL)
